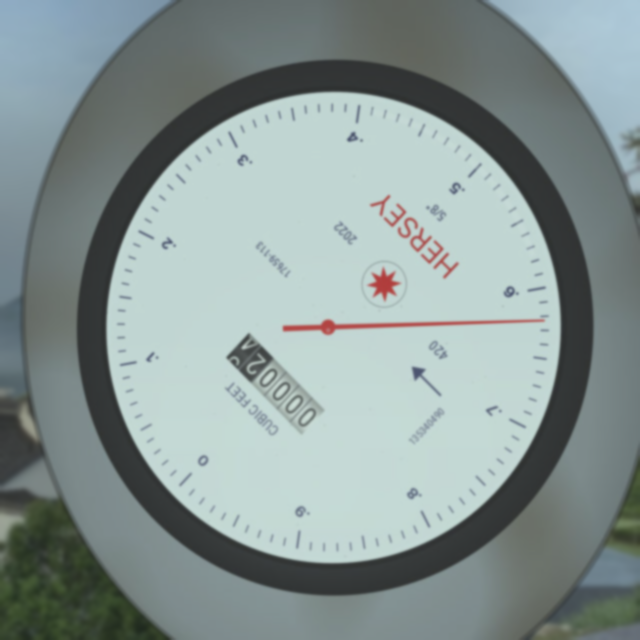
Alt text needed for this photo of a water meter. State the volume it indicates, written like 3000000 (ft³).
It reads 23.62 (ft³)
